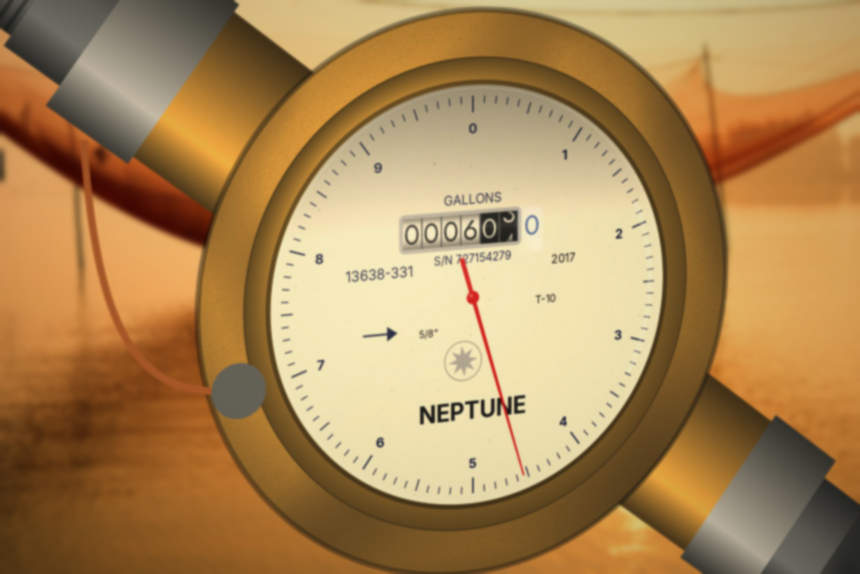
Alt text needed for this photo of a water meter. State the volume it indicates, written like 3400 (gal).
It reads 6034.5 (gal)
